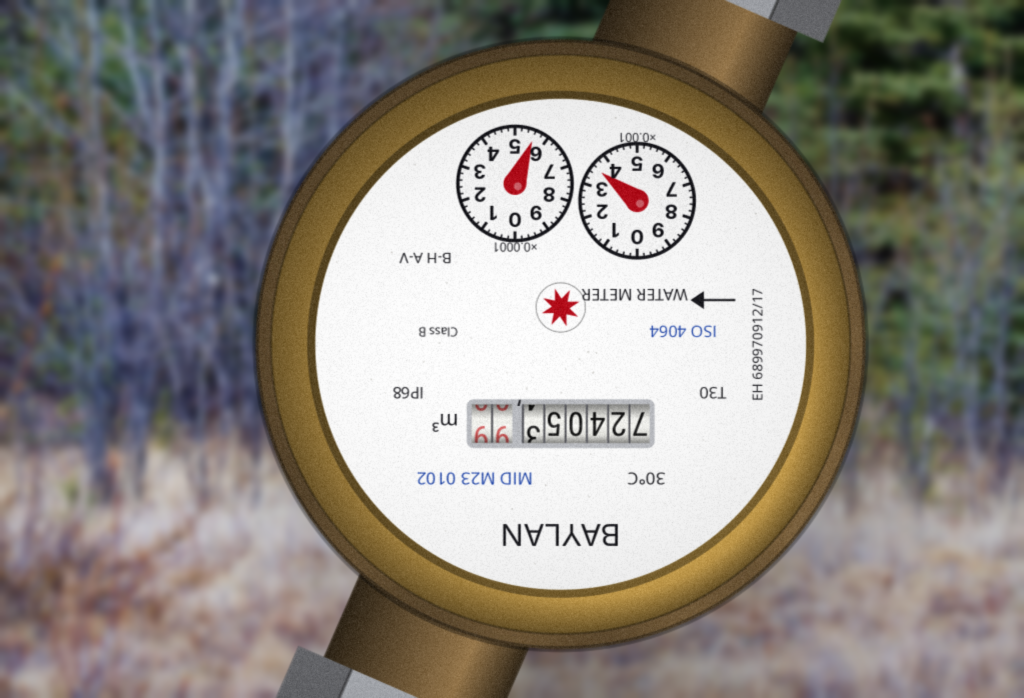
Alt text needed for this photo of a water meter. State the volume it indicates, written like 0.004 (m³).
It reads 724053.9935 (m³)
